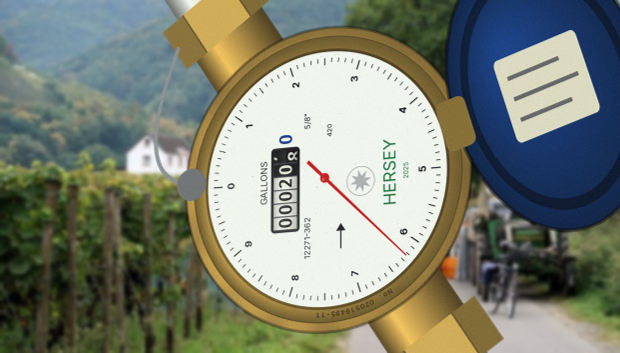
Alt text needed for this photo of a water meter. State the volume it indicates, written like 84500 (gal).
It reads 2076.2 (gal)
